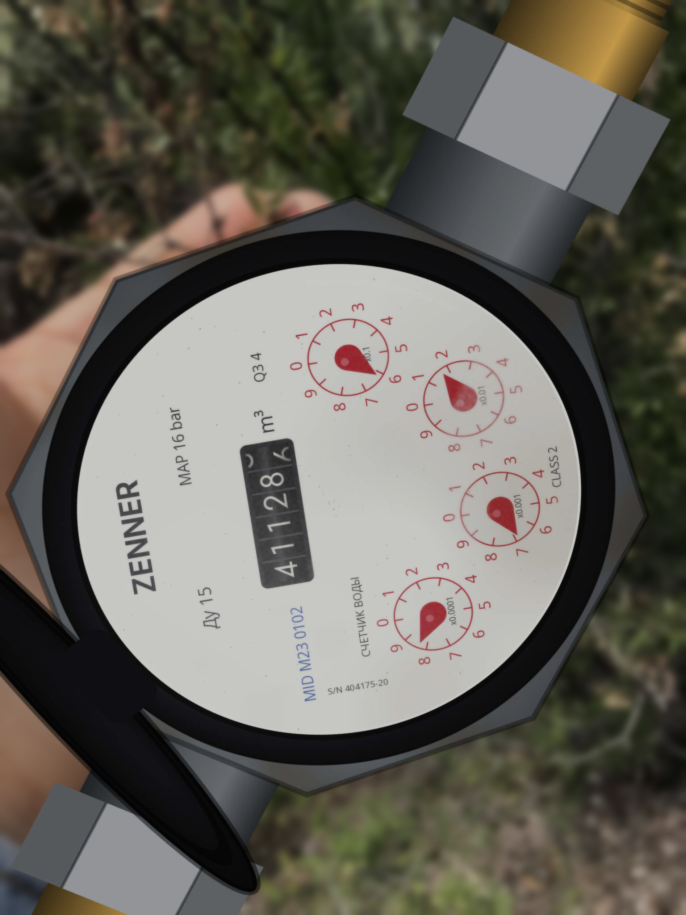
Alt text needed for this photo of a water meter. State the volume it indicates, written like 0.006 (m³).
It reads 411285.6168 (m³)
